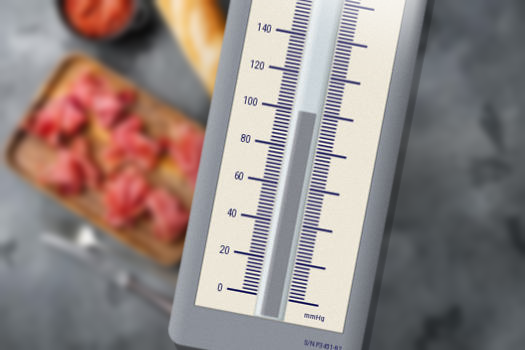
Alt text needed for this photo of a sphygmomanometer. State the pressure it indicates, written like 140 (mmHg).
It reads 100 (mmHg)
